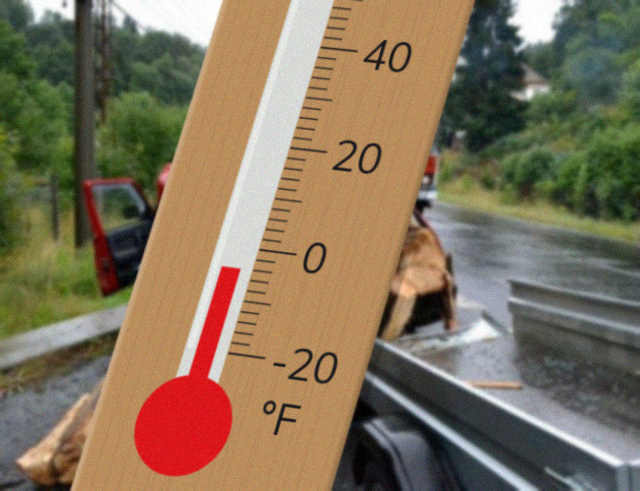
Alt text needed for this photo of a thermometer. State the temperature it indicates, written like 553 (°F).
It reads -4 (°F)
